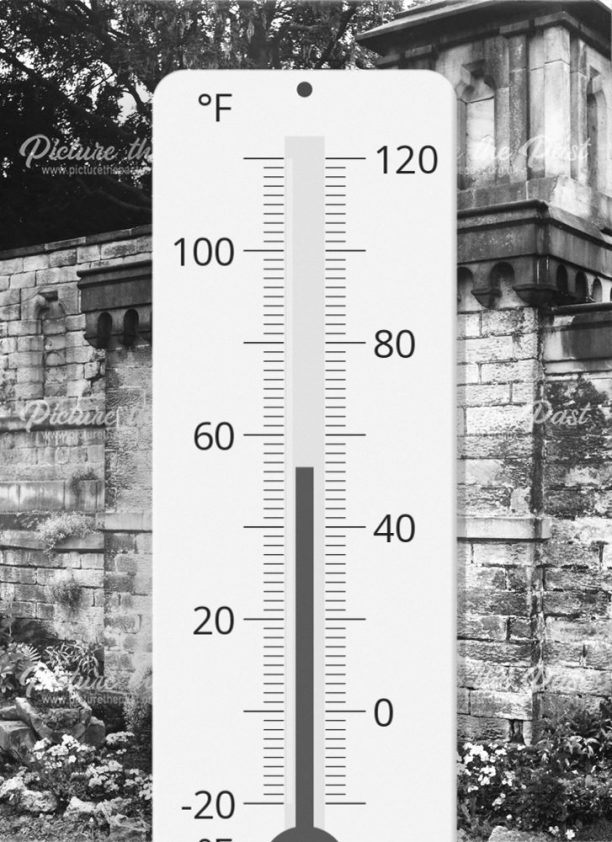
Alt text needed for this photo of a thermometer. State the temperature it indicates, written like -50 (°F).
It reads 53 (°F)
